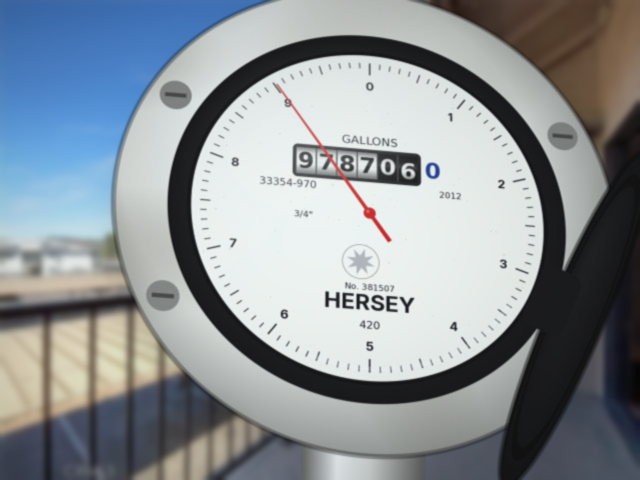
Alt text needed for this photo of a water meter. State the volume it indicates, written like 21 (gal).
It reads 9787059.0 (gal)
